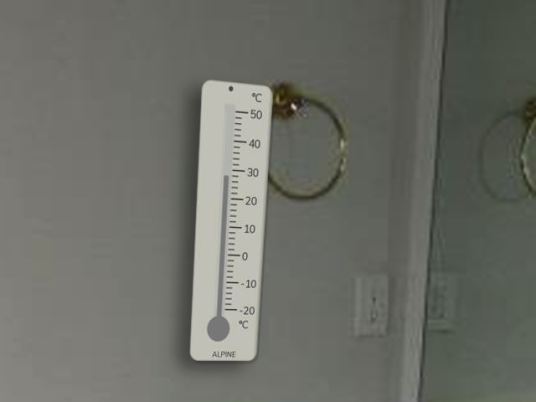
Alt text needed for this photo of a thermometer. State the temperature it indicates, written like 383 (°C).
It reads 28 (°C)
